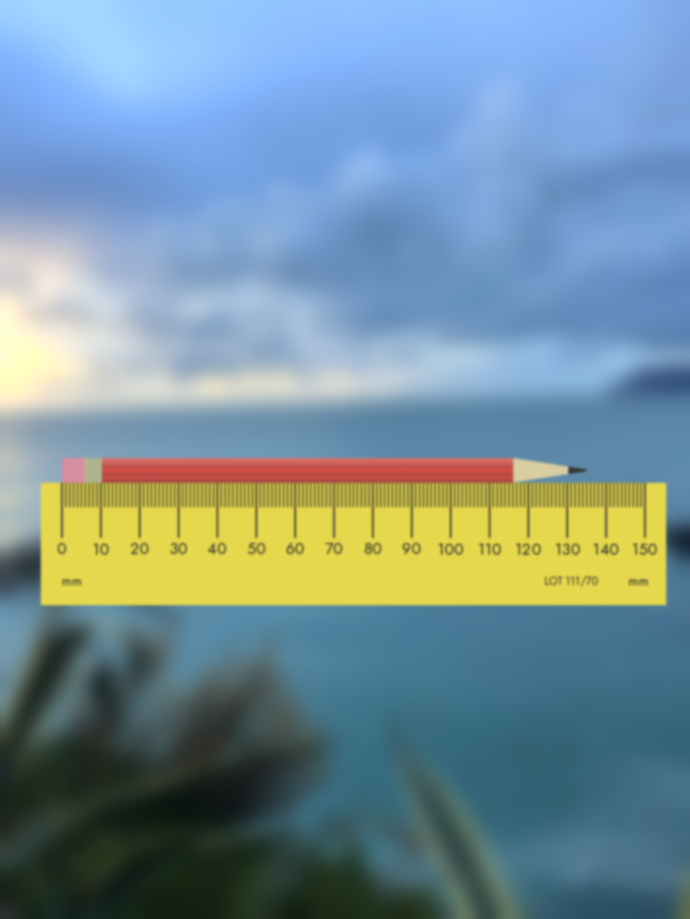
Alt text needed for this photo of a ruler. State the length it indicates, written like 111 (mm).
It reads 135 (mm)
